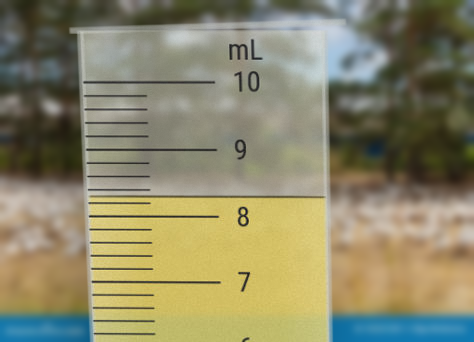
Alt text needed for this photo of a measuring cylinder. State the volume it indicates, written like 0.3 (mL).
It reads 8.3 (mL)
